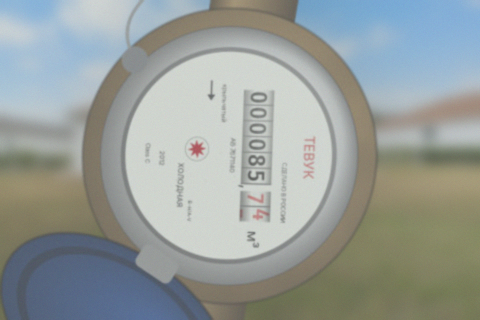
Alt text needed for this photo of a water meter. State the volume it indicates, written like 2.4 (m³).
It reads 85.74 (m³)
